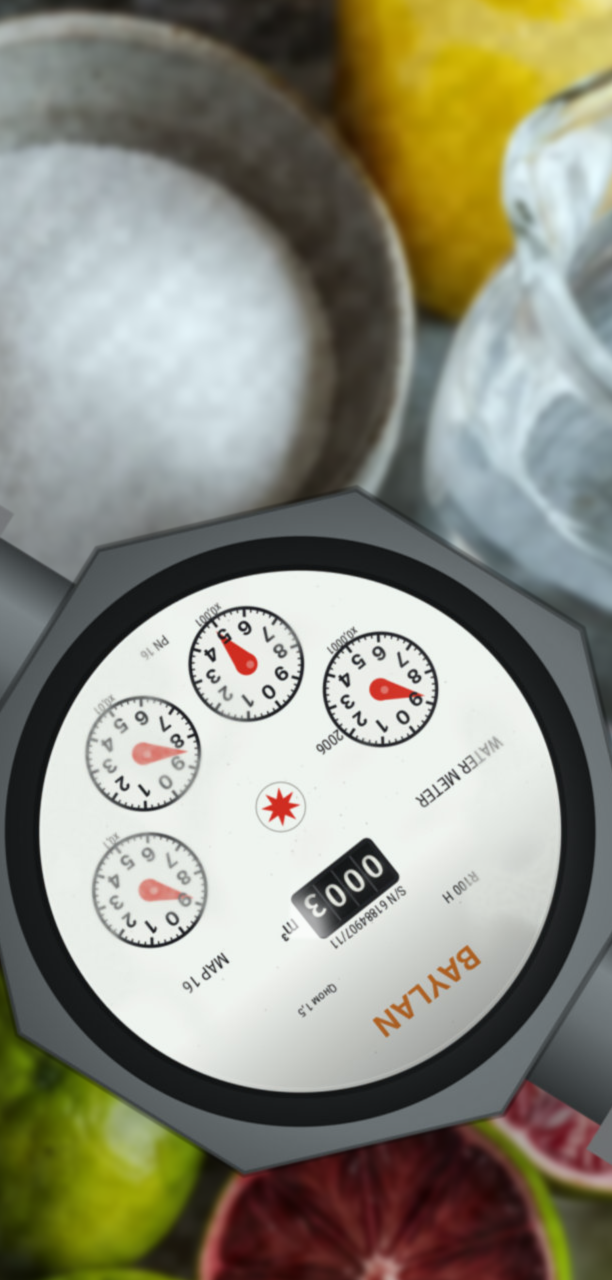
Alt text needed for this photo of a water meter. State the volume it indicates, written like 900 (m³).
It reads 2.8848 (m³)
